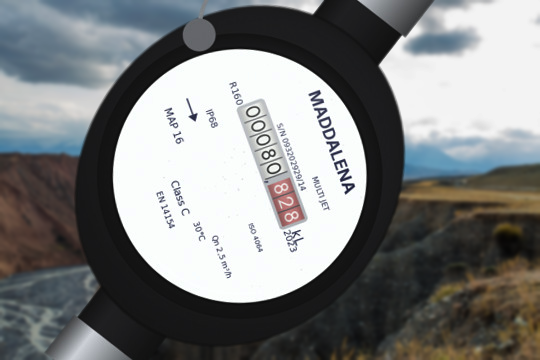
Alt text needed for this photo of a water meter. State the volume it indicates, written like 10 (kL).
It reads 80.828 (kL)
